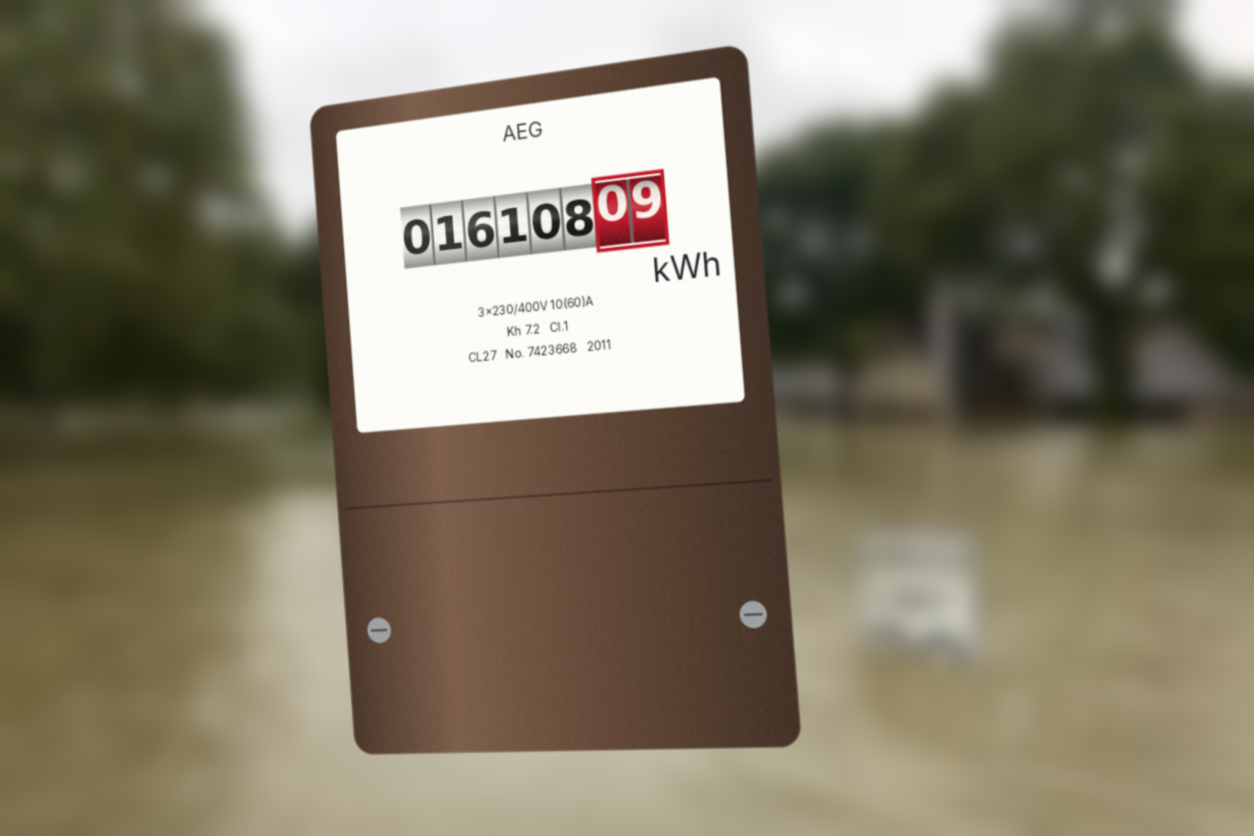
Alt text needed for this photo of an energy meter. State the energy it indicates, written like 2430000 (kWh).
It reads 16108.09 (kWh)
